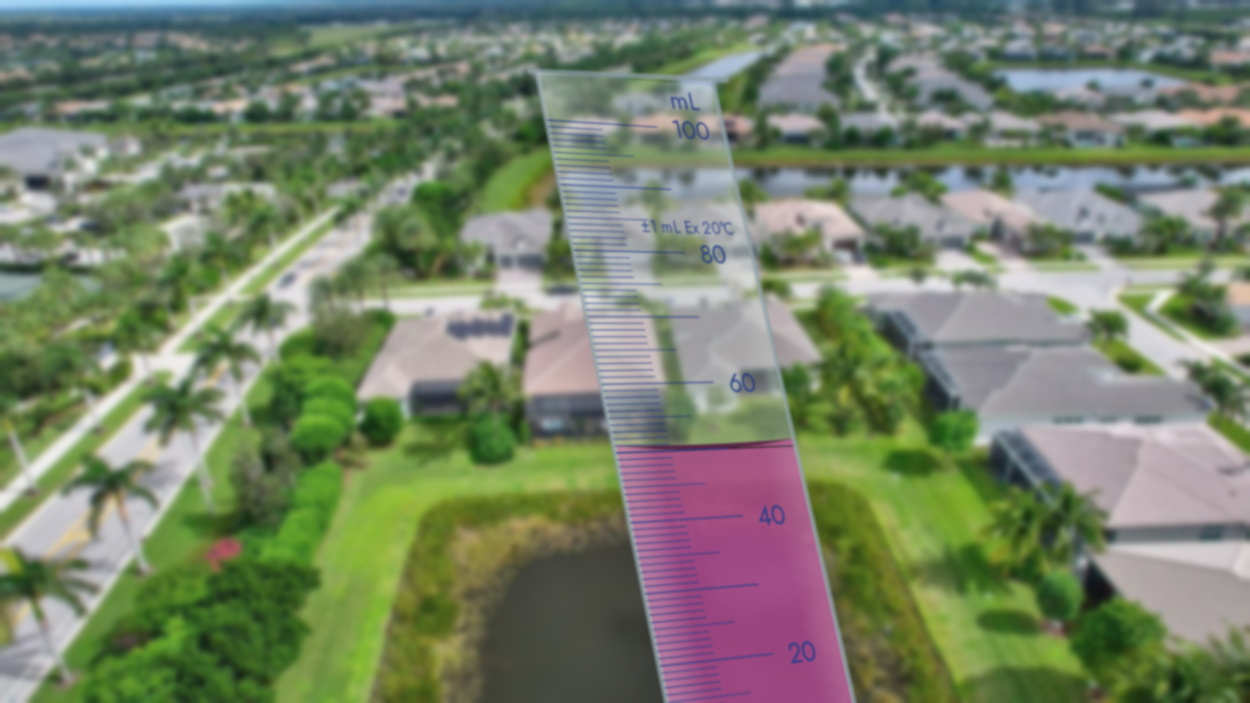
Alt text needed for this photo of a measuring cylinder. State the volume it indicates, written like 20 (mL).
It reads 50 (mL)
